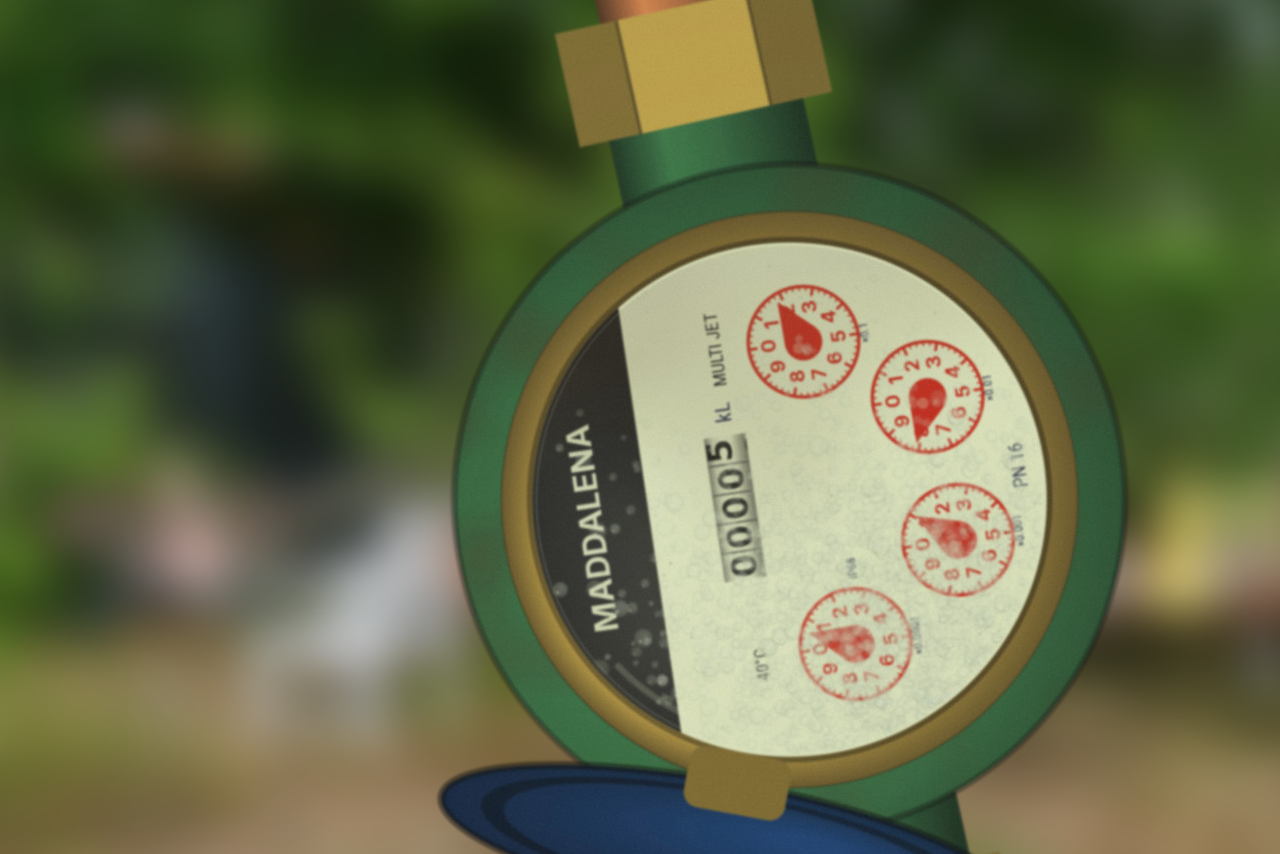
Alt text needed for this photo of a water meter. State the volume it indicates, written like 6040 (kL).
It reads 5.1810 (kL)
